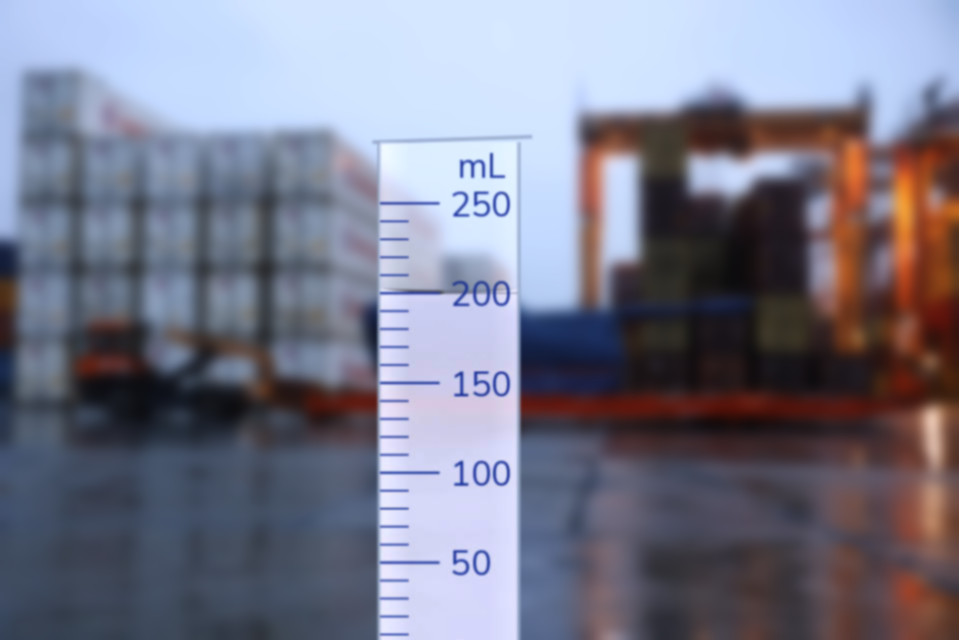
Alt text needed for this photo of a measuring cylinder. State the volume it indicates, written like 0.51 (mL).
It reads 200 (mL)
